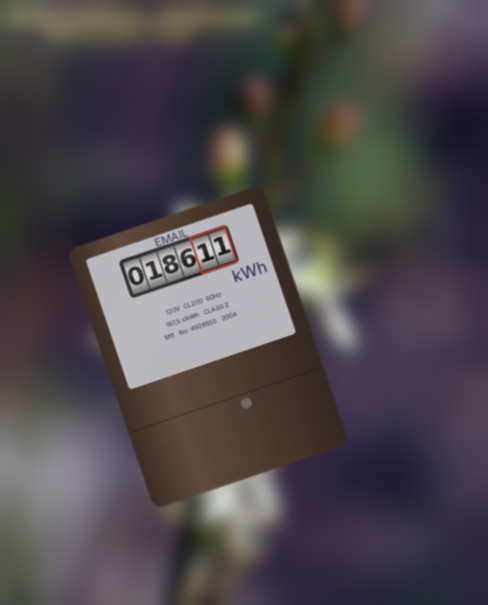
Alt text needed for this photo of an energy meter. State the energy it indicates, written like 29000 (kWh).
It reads 186.11 (kWh)
